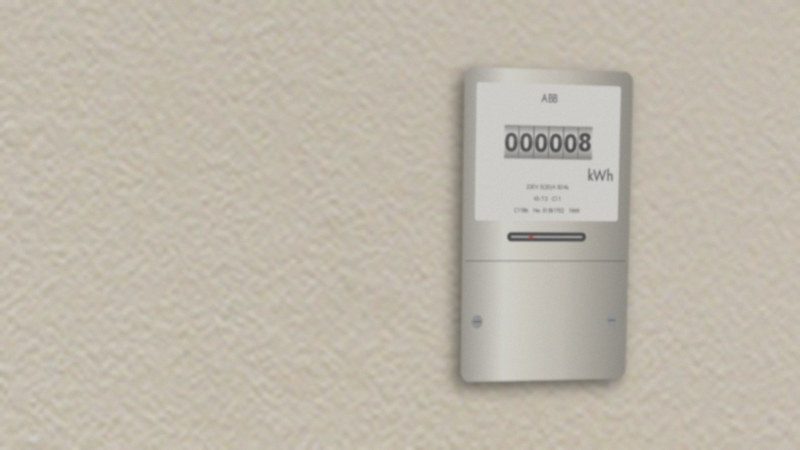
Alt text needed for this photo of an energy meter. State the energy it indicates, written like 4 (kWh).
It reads 8 (kWh)
